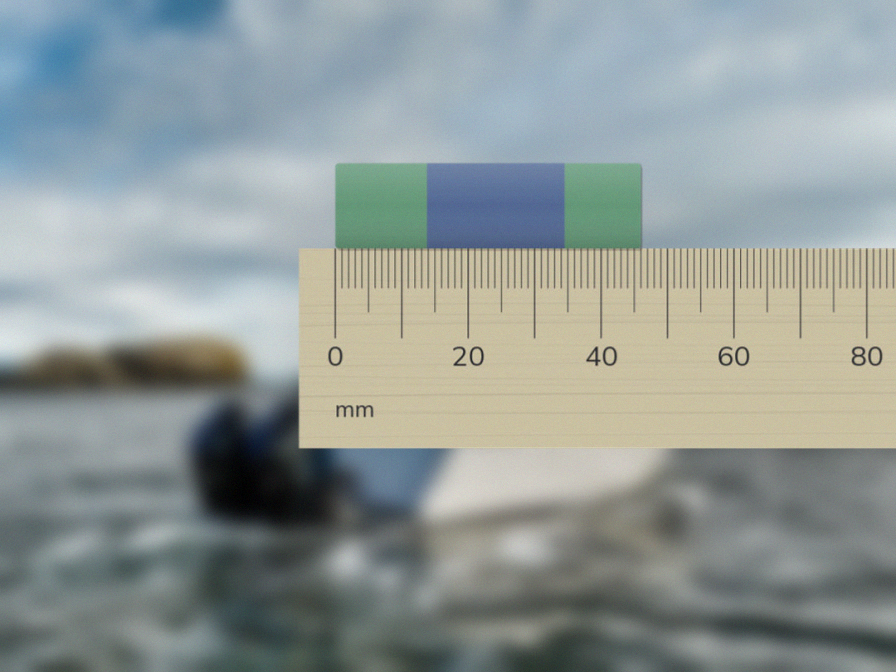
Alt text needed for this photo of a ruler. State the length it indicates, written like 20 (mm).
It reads 46 (mm)
